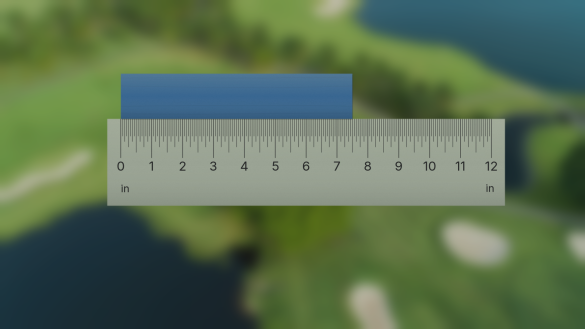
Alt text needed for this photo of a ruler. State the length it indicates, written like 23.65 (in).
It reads 7.5 (in)
